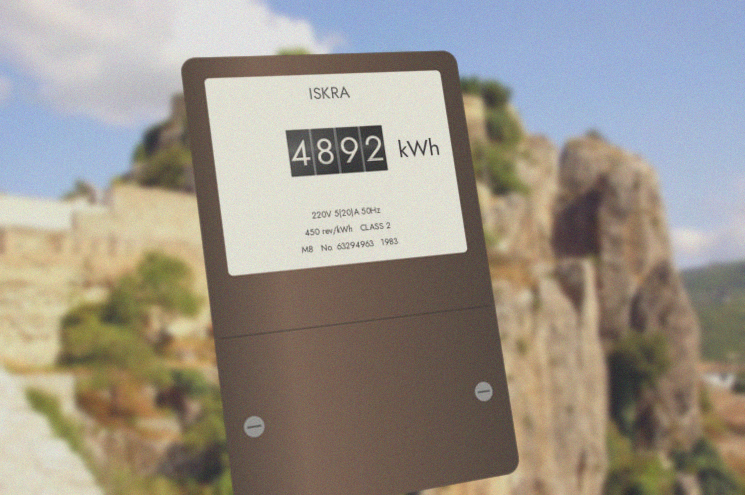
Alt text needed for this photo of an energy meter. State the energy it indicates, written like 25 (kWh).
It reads 4892 (kWh)
